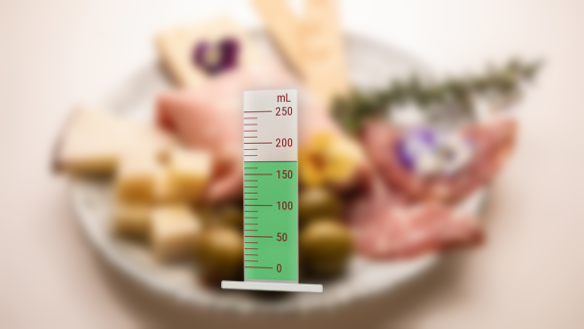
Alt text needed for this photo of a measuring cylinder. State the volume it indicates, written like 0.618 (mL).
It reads 170 (mL)
